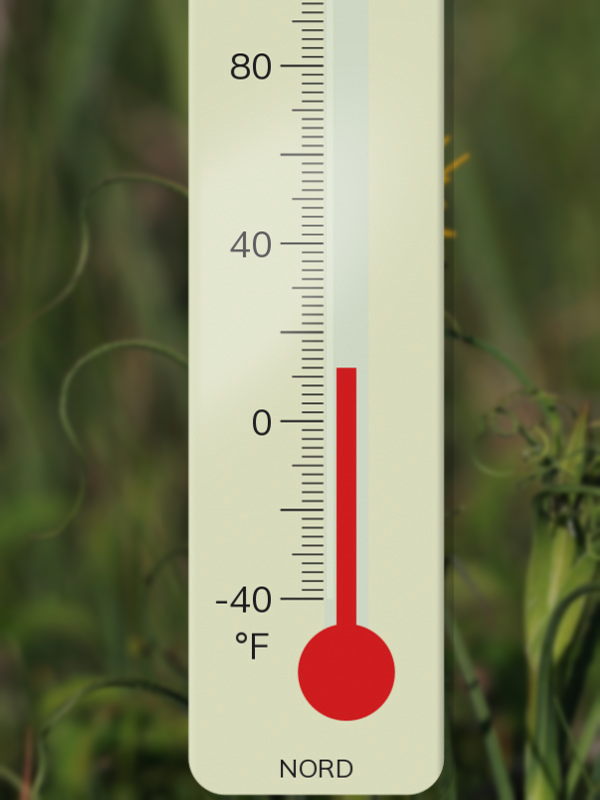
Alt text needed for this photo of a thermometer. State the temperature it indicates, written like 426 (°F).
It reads 12 (°F)
